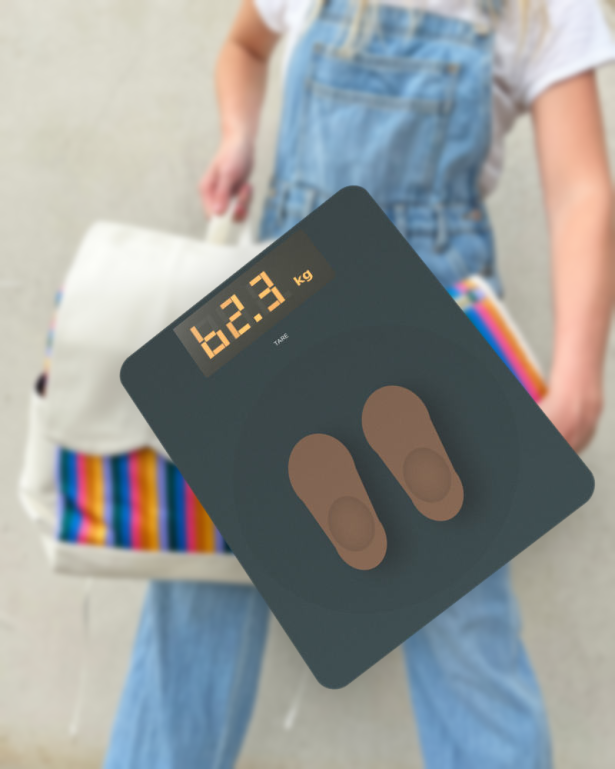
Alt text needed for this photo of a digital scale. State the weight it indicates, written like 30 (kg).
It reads 62.3 (kg)
